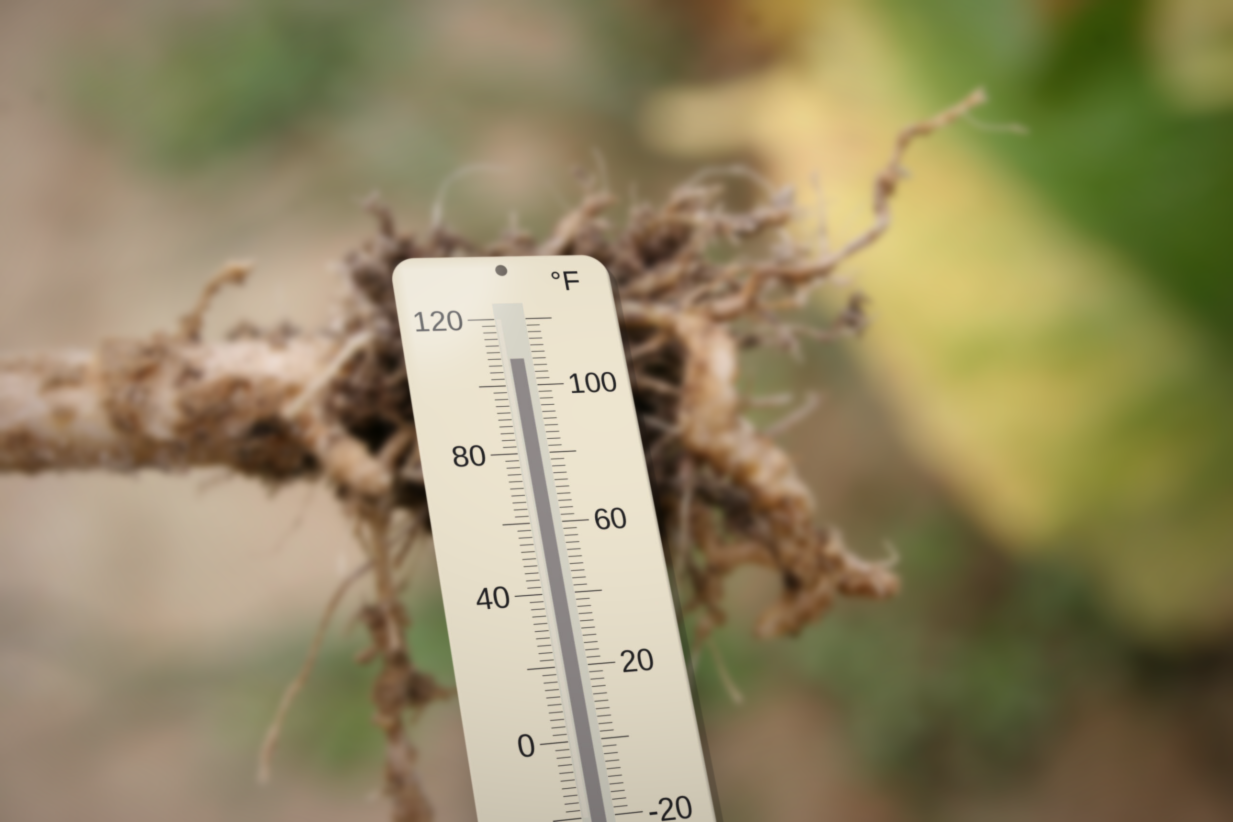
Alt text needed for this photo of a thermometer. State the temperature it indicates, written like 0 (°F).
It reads 108 (°F)
